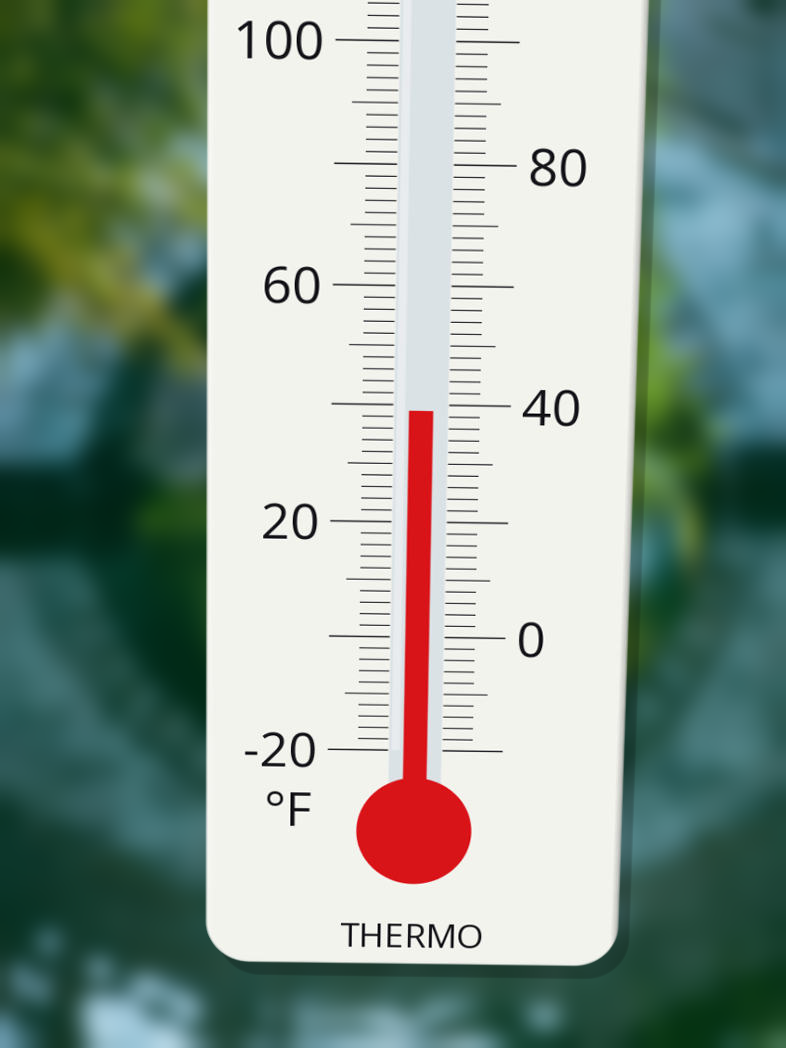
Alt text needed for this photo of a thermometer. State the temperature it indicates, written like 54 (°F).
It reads 39 (°F)
